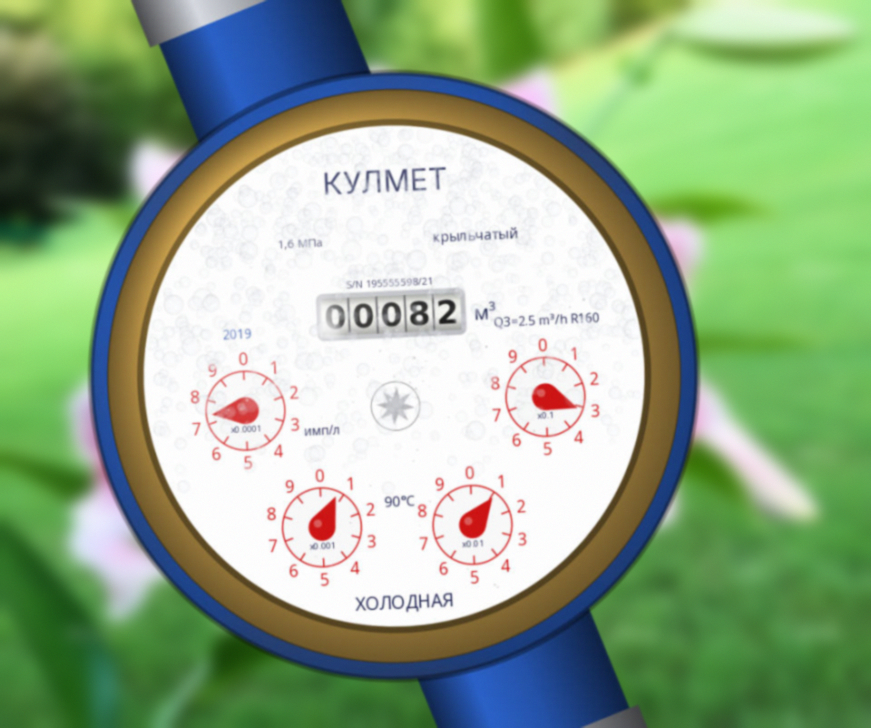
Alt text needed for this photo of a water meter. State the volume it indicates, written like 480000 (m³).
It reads 82.3107 (m³)
